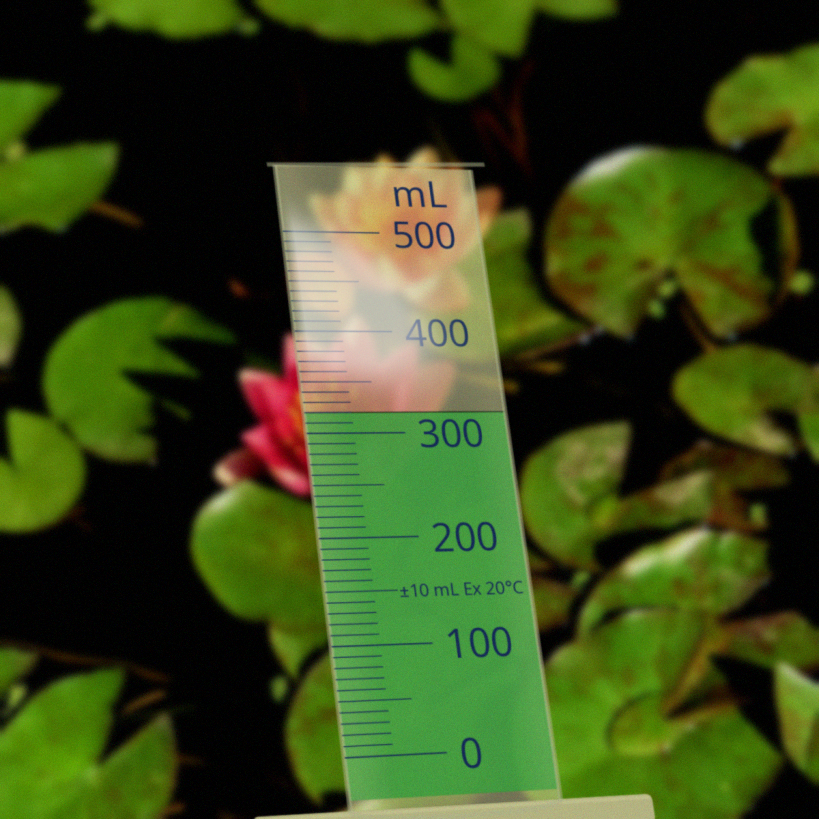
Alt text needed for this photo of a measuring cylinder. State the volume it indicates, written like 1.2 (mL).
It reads 320 (mL)
